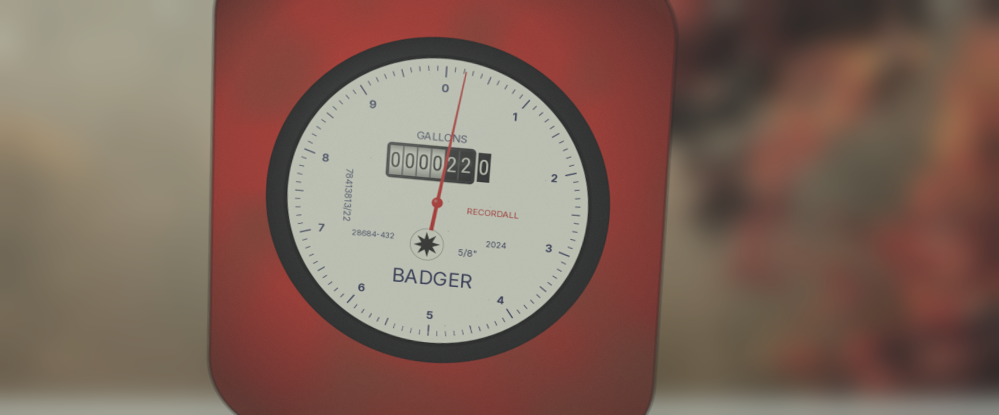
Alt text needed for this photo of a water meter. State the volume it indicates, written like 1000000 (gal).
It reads 220.2 (gal)
